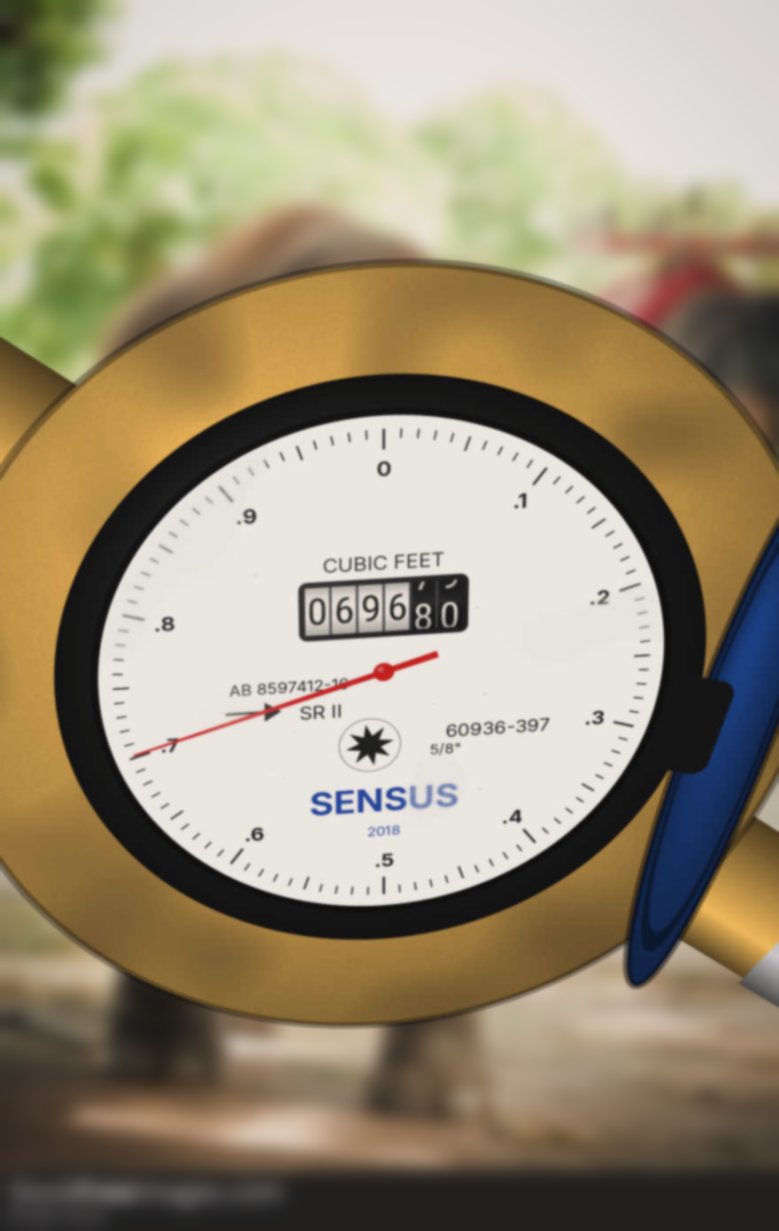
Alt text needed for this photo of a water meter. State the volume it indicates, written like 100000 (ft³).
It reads 69679.70 (ft³)
